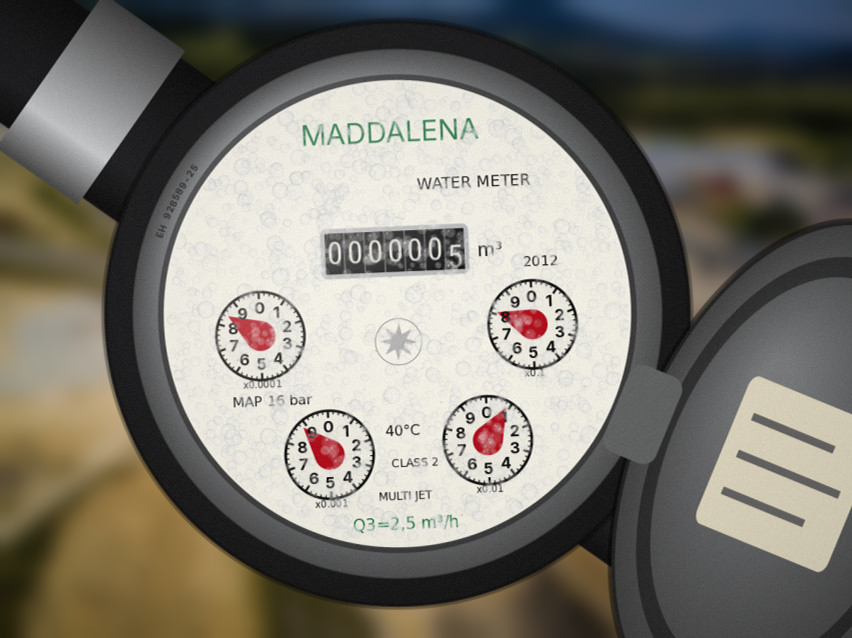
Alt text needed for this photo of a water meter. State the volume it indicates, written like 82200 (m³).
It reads 4.8088 (m³)
